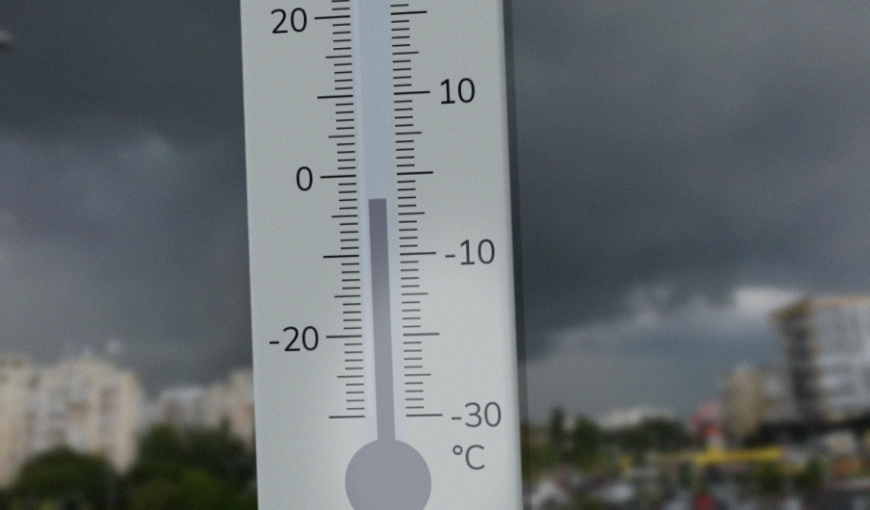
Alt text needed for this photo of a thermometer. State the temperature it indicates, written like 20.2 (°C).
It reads -3 (°C)
